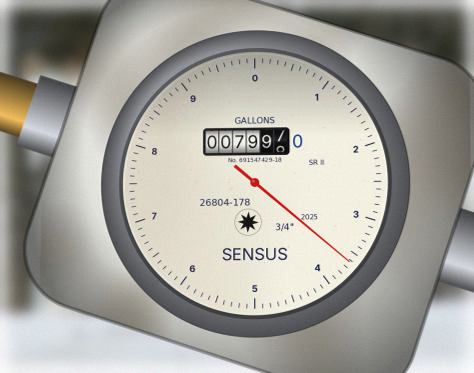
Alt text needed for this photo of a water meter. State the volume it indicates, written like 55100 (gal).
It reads 79973.6 (gal)
